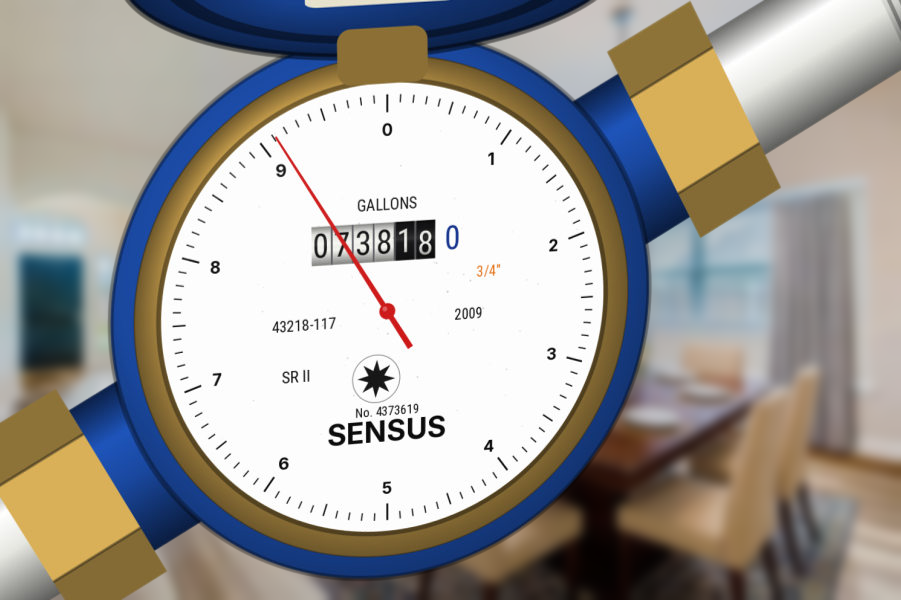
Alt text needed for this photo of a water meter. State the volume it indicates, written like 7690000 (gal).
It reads 738179.1 (gal)
